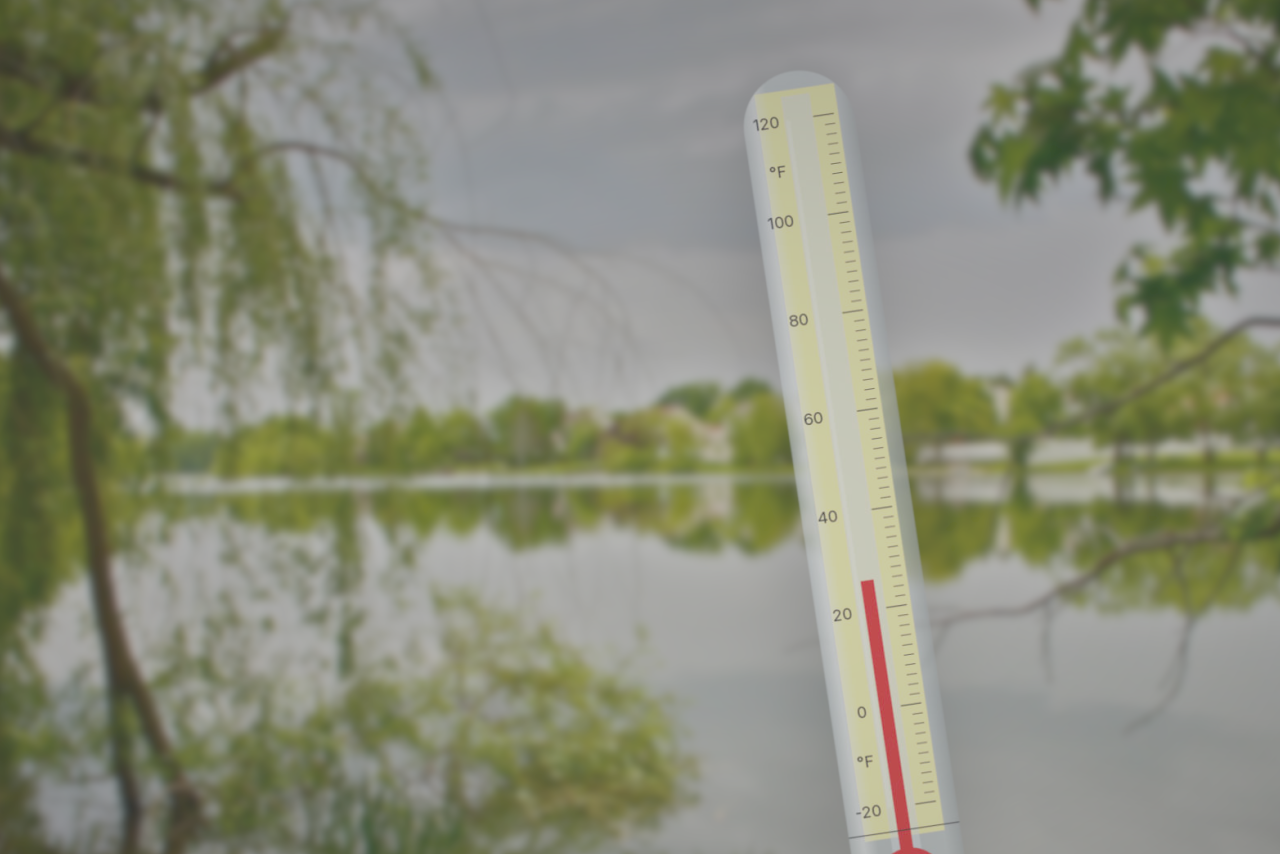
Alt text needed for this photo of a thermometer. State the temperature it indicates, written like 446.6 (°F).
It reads 26 (°F)
